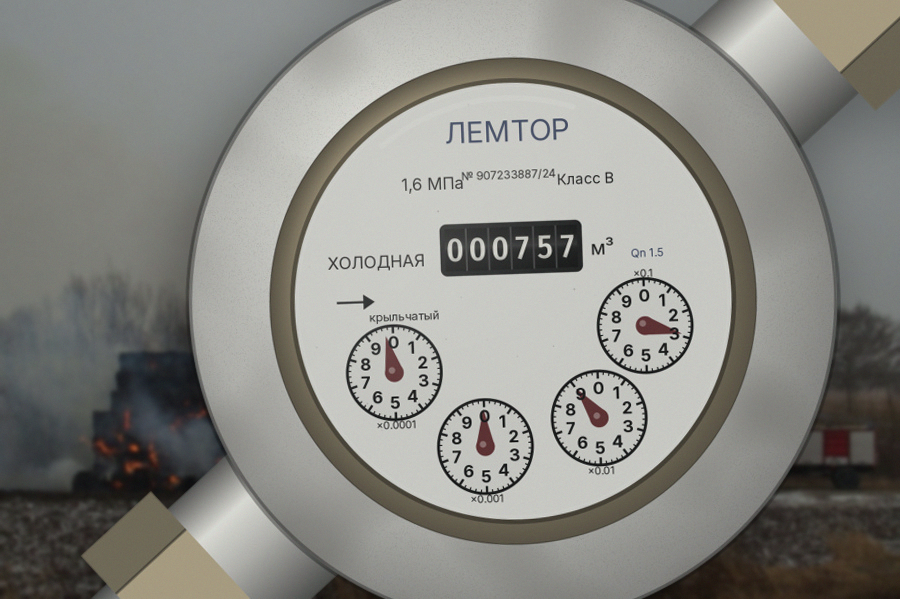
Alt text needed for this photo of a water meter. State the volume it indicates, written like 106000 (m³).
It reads 757.2899 (m³)
